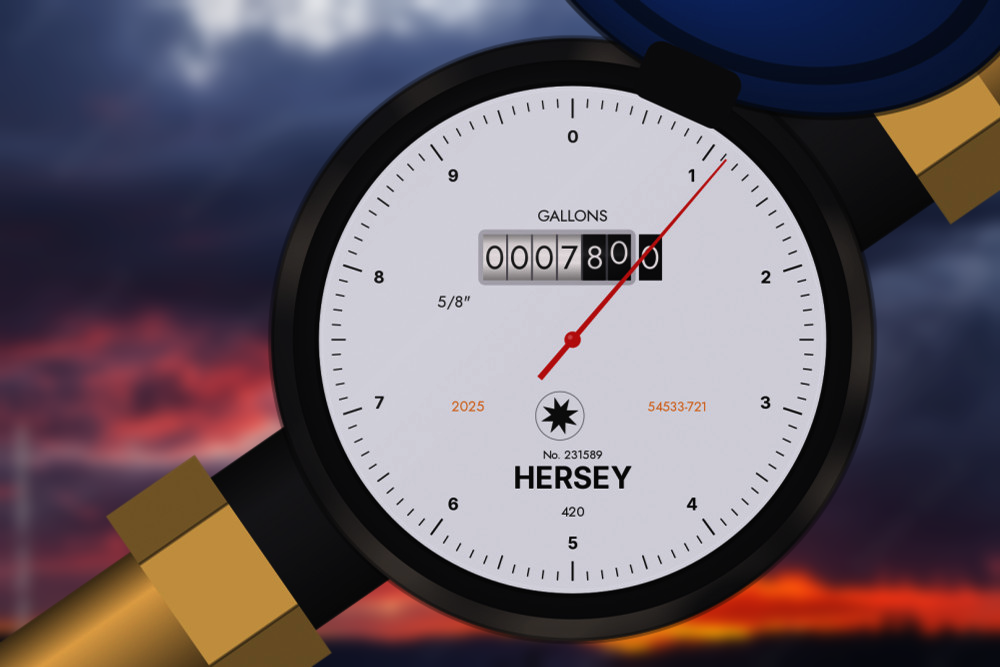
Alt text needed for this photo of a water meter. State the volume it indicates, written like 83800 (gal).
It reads 7801.1 (gal)
